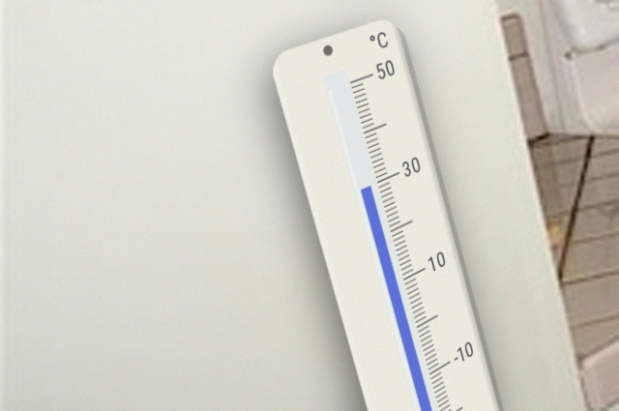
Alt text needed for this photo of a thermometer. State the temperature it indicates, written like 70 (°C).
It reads 30 (°C)
